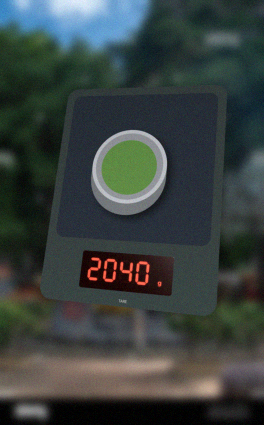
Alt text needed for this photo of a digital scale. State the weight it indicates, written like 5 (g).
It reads 2040 (g)
